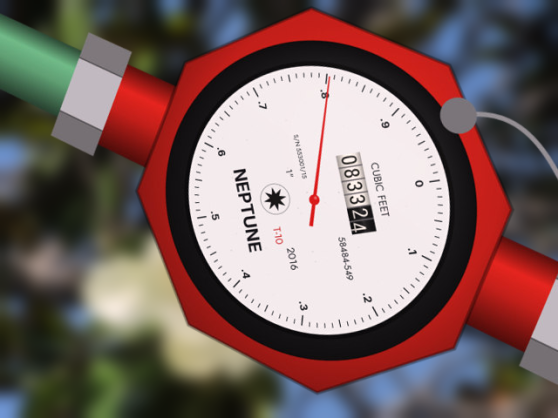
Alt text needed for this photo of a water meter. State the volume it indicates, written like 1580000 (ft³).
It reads 83323.80 (ft³)
